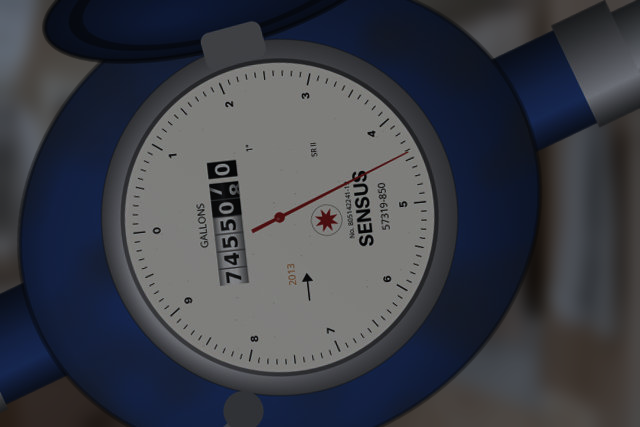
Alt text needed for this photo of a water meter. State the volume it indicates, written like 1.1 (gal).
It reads 7455074.4 (gal)
